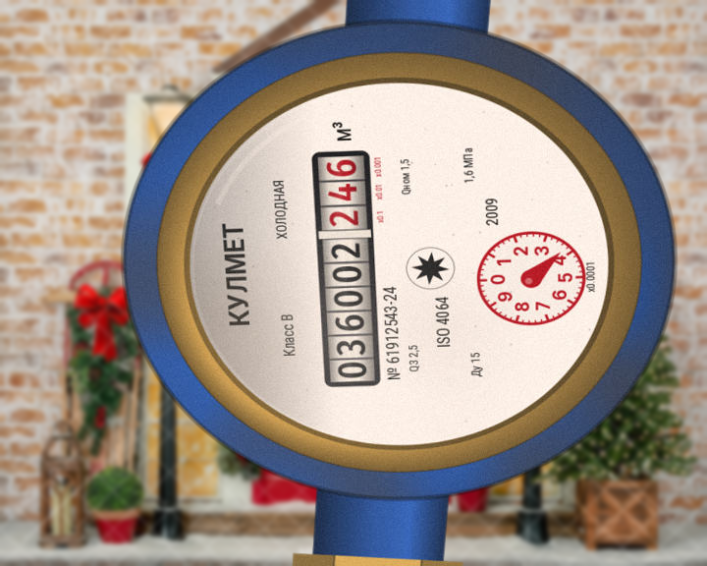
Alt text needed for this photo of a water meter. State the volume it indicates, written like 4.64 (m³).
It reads 36002.2463 (m³)
